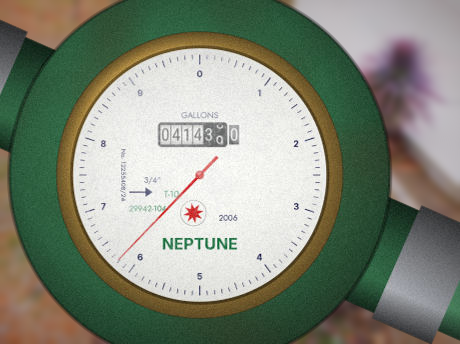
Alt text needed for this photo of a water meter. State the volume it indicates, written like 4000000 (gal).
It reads 414386.2 (gal)
